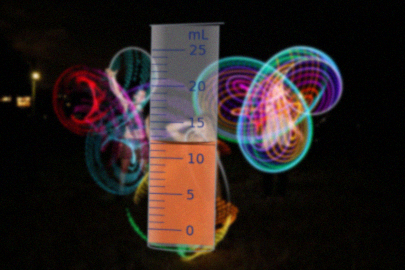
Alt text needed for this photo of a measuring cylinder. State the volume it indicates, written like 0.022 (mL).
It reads 12 (mL)
